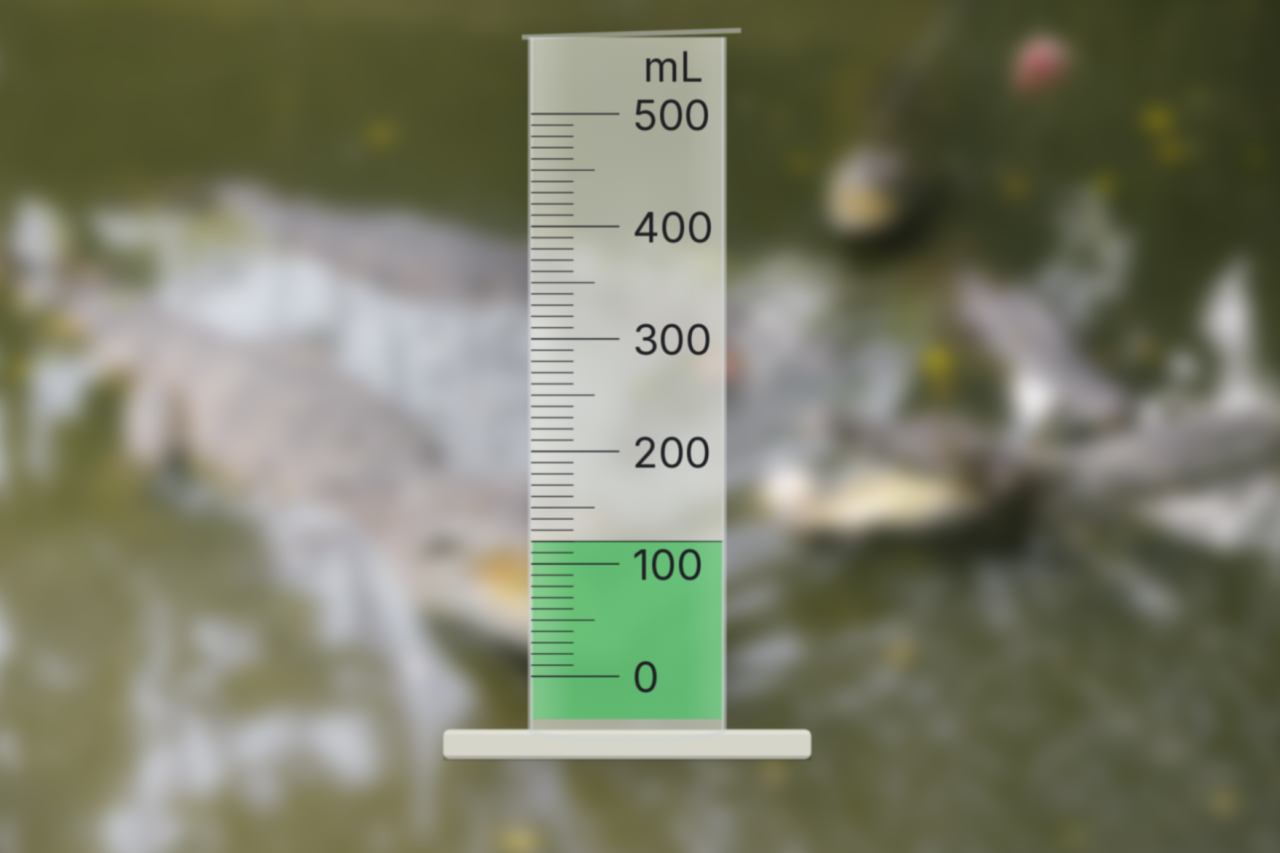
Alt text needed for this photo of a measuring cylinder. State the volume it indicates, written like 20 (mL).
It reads 120 (mL)
